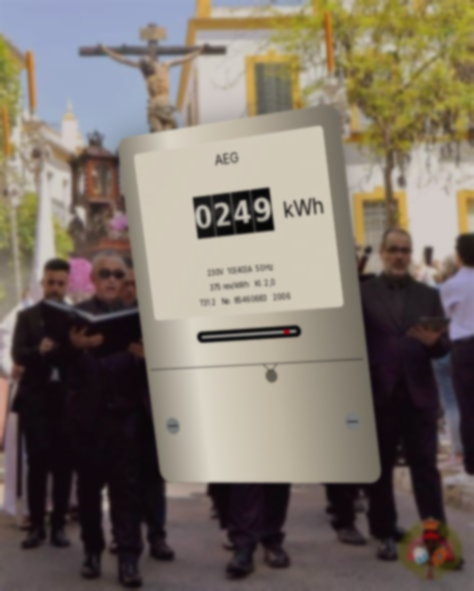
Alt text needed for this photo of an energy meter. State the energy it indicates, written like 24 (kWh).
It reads 249 (kWh)
